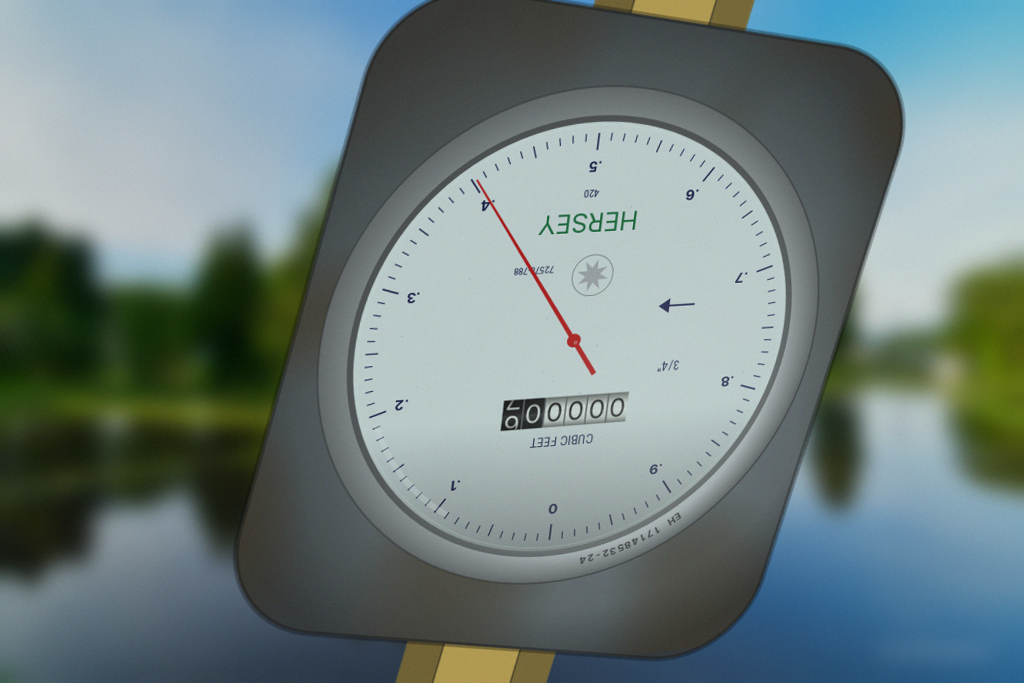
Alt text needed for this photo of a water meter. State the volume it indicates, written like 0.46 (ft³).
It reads 6.40 (ft³)
